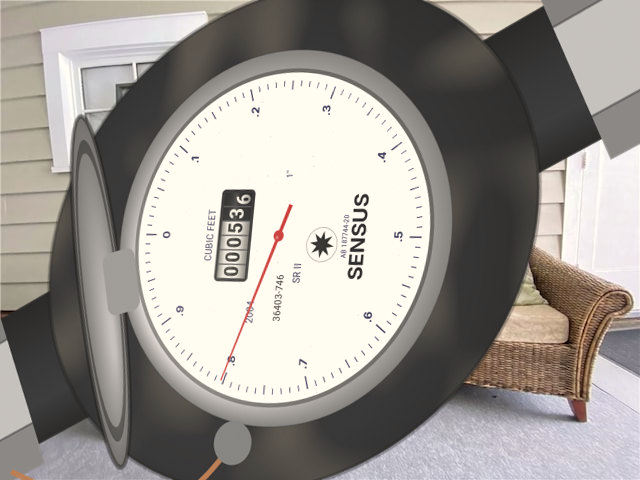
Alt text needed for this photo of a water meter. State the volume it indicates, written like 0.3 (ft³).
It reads 535.80 (ft³)
